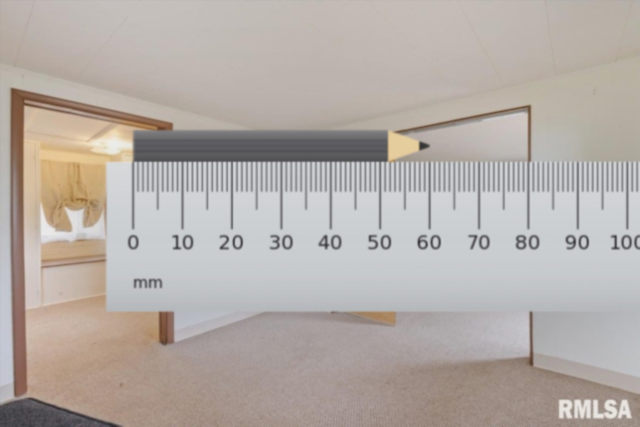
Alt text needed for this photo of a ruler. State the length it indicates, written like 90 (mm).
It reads 60 (mm)
